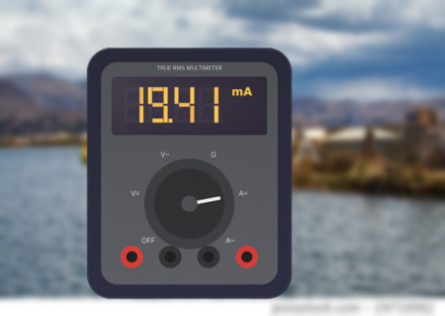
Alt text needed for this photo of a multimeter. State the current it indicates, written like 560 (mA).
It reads 19.41 (mA)
